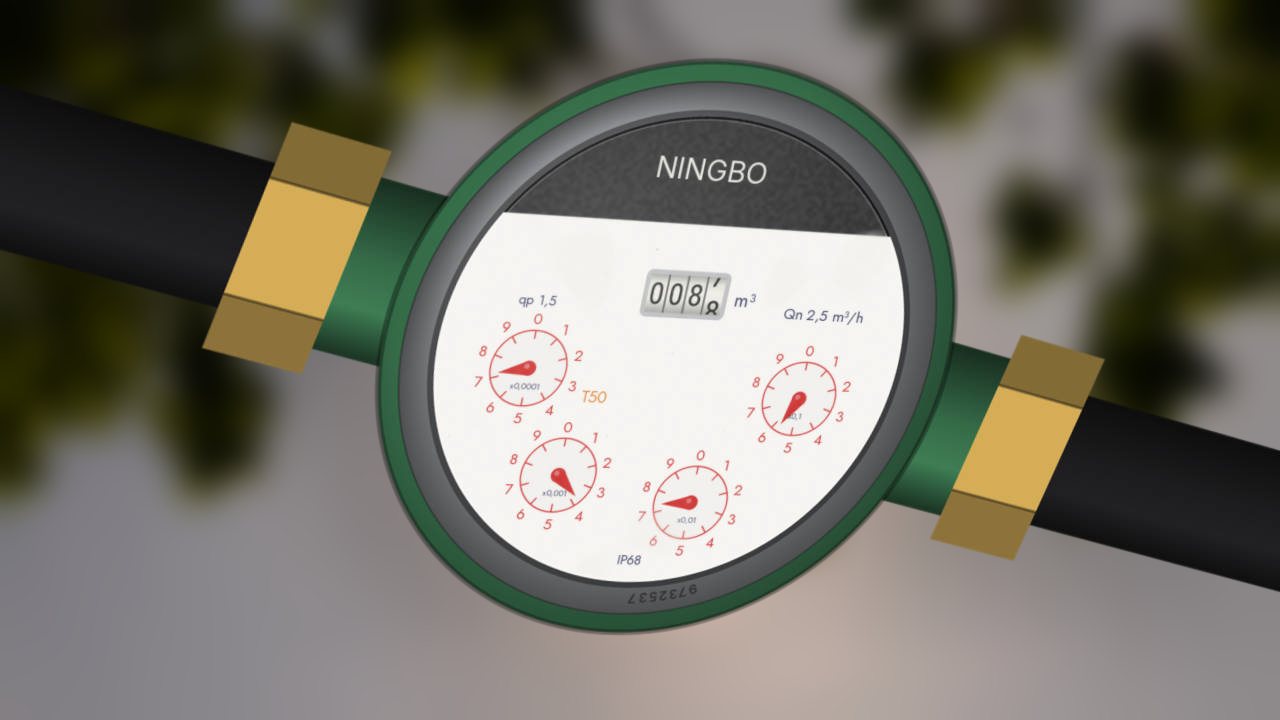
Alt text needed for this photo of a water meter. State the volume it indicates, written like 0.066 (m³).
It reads 87.5737 (m³)
